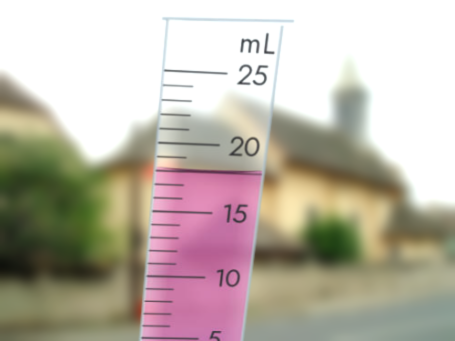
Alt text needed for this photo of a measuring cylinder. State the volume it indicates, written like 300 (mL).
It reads 18 (mL)
